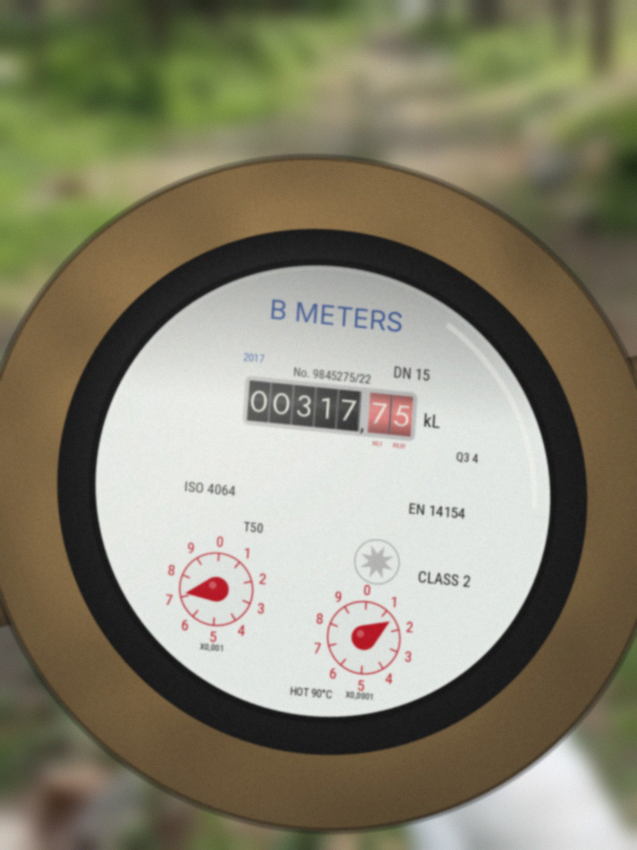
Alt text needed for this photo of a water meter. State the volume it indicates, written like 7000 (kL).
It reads 317.7571 (kL)
